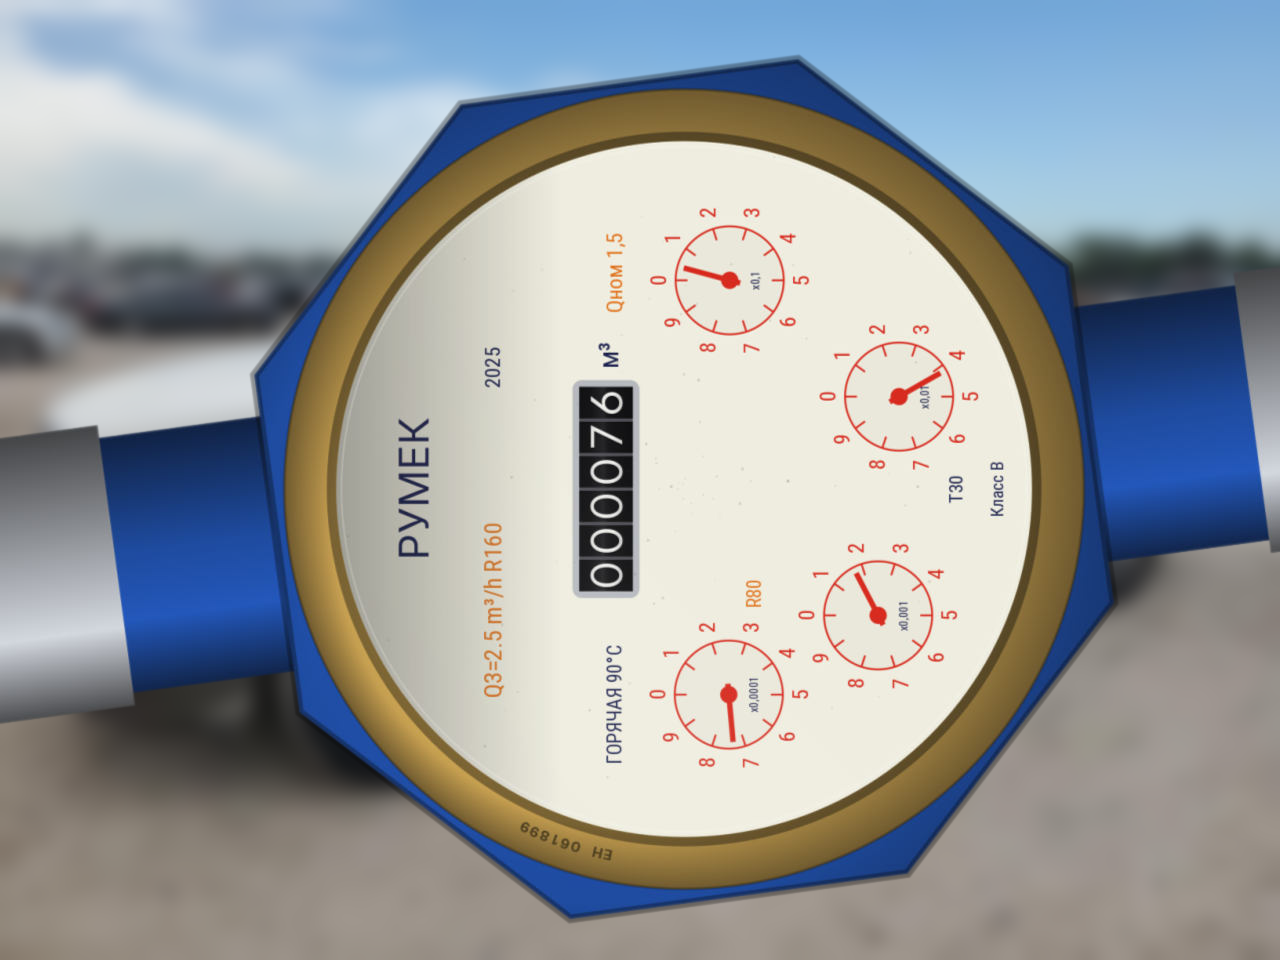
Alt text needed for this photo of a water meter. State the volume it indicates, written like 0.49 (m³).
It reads 76.0417 (m³)
